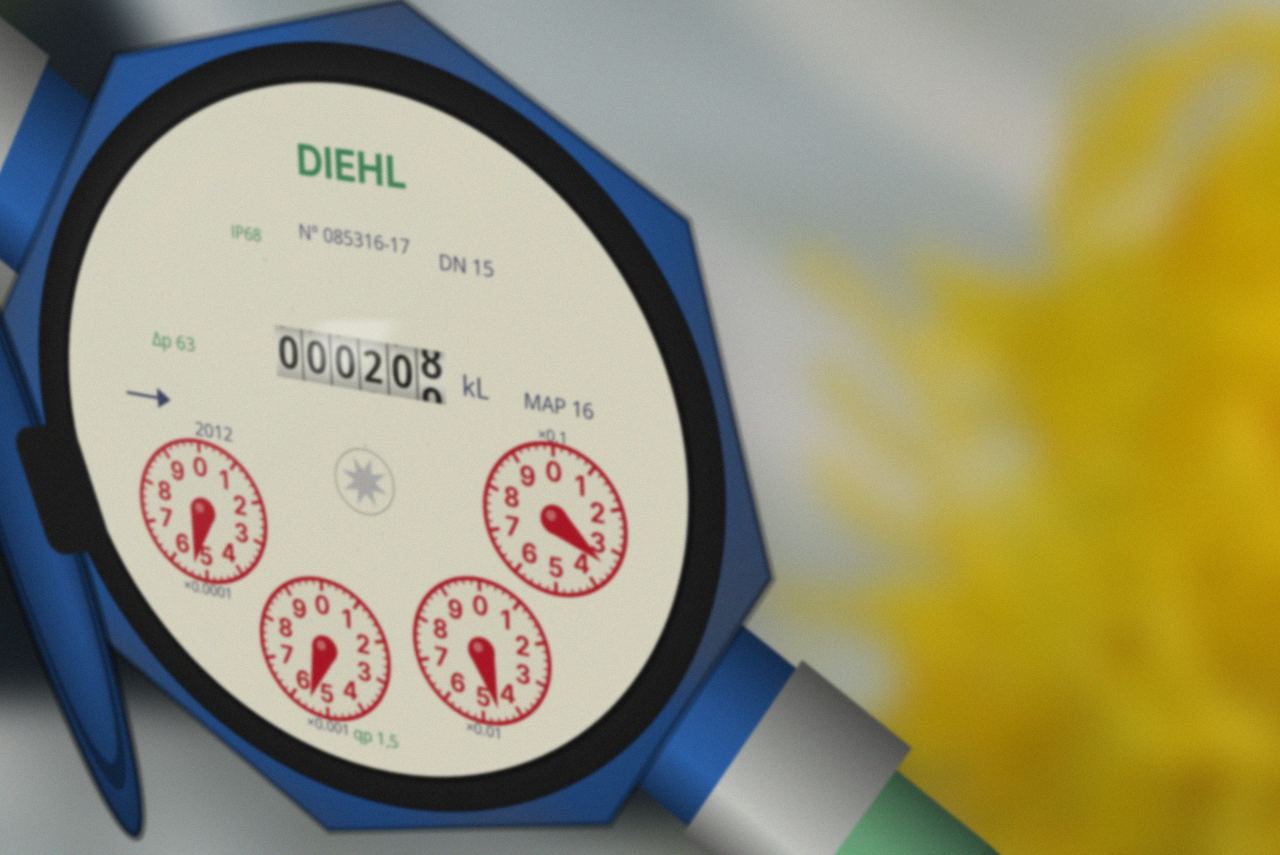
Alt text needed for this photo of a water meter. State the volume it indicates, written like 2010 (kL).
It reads 208.3455 (kL)
